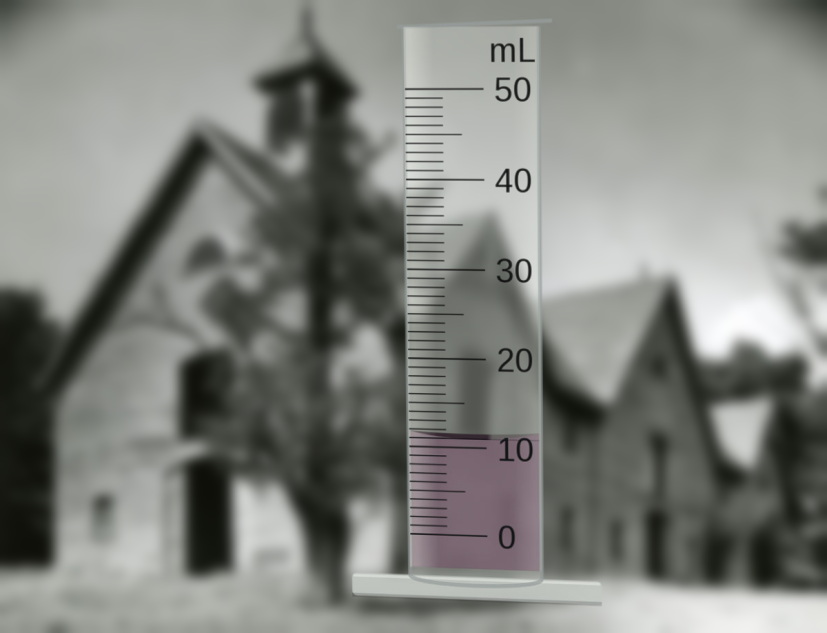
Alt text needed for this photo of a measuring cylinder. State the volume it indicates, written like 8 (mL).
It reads 11 (mL)
